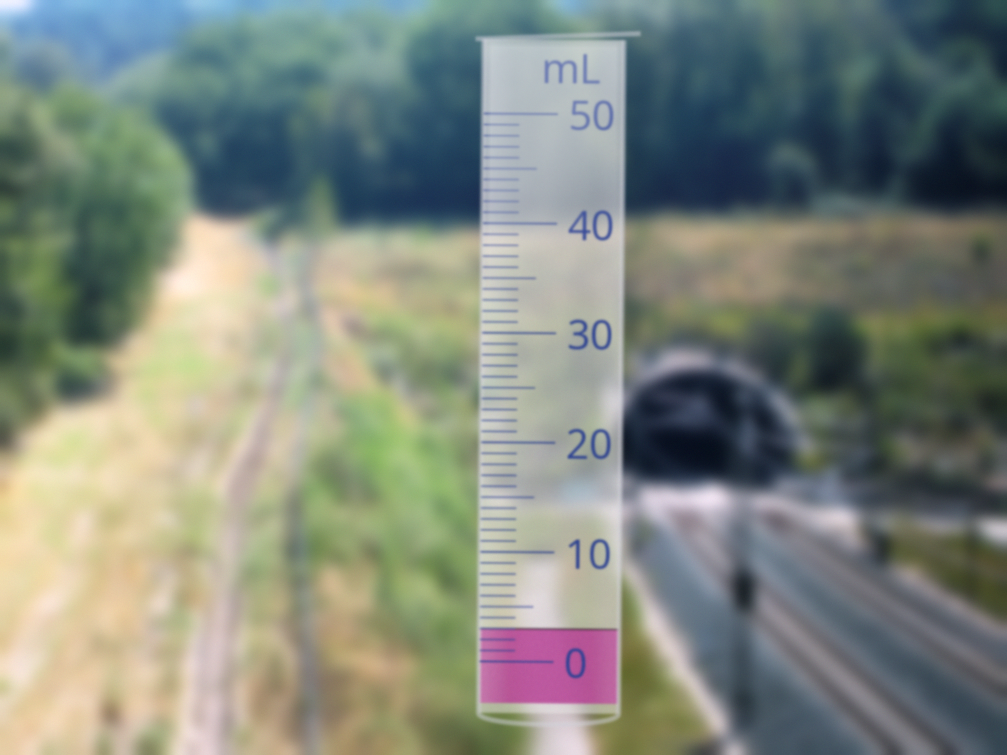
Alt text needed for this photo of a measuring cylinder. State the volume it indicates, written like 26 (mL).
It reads 3 (mL)
